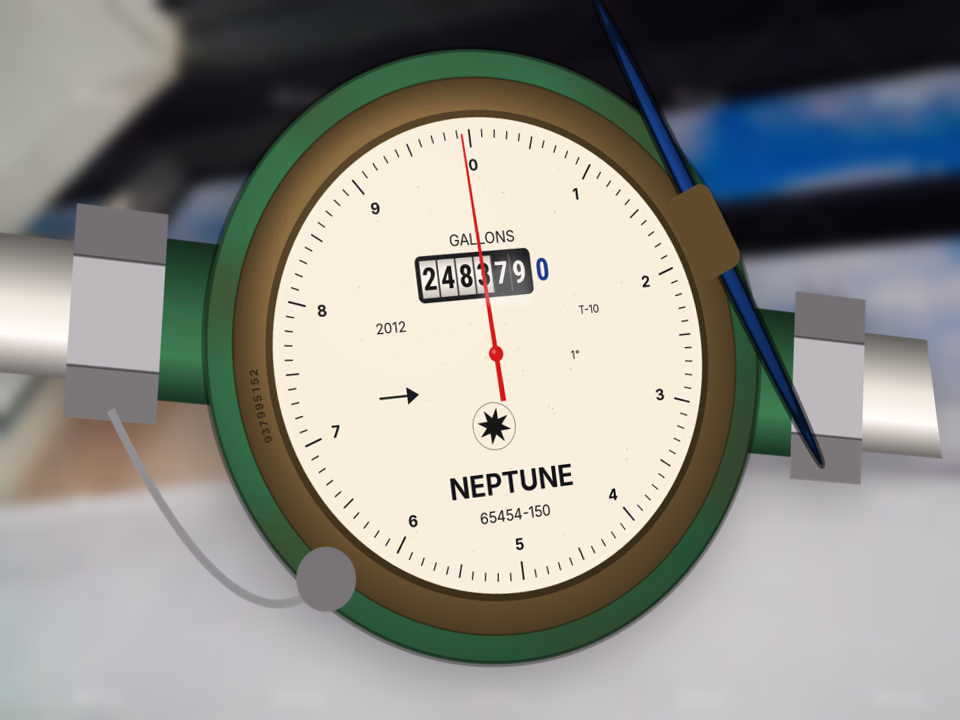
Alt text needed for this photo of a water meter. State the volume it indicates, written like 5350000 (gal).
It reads 2483789.9 (gal)
